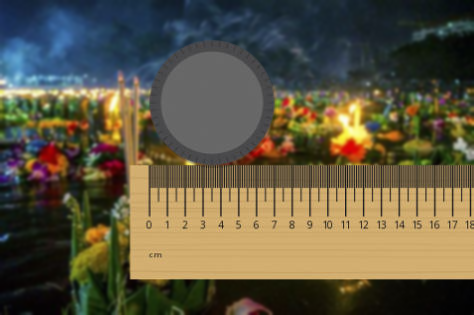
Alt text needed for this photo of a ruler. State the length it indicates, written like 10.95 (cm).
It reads 7 (cm)
